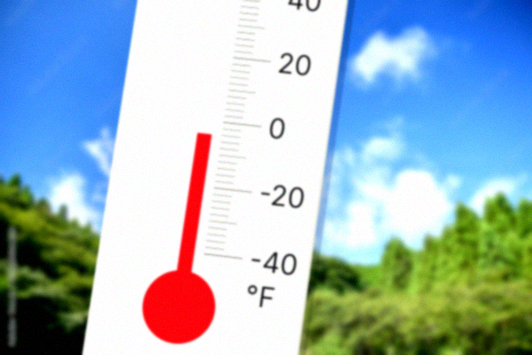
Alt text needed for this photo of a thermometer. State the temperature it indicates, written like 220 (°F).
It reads -4 (°F)
